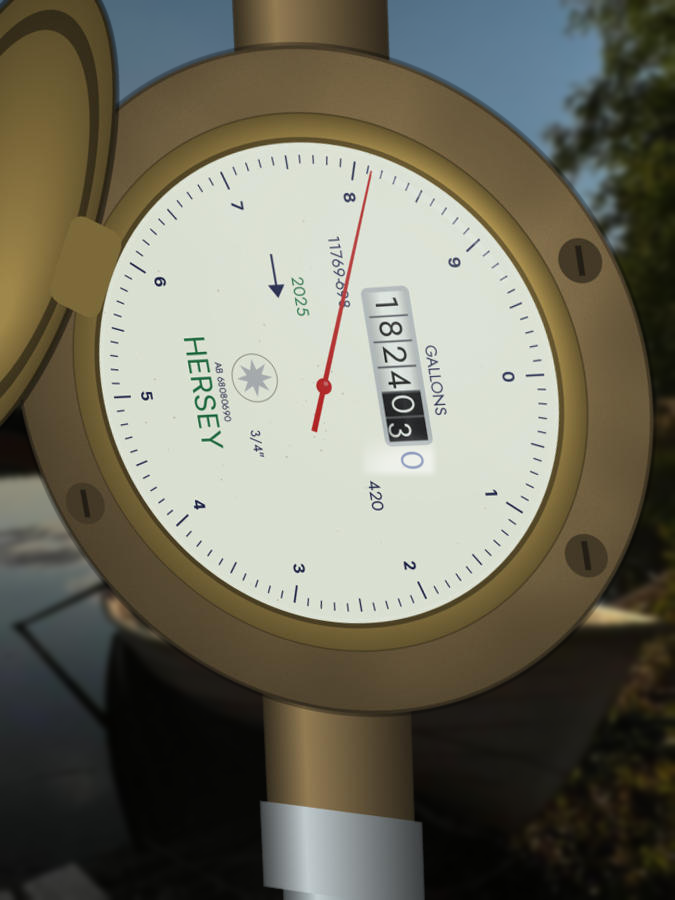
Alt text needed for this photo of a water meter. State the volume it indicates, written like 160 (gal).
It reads 1824028.1 (gal)
